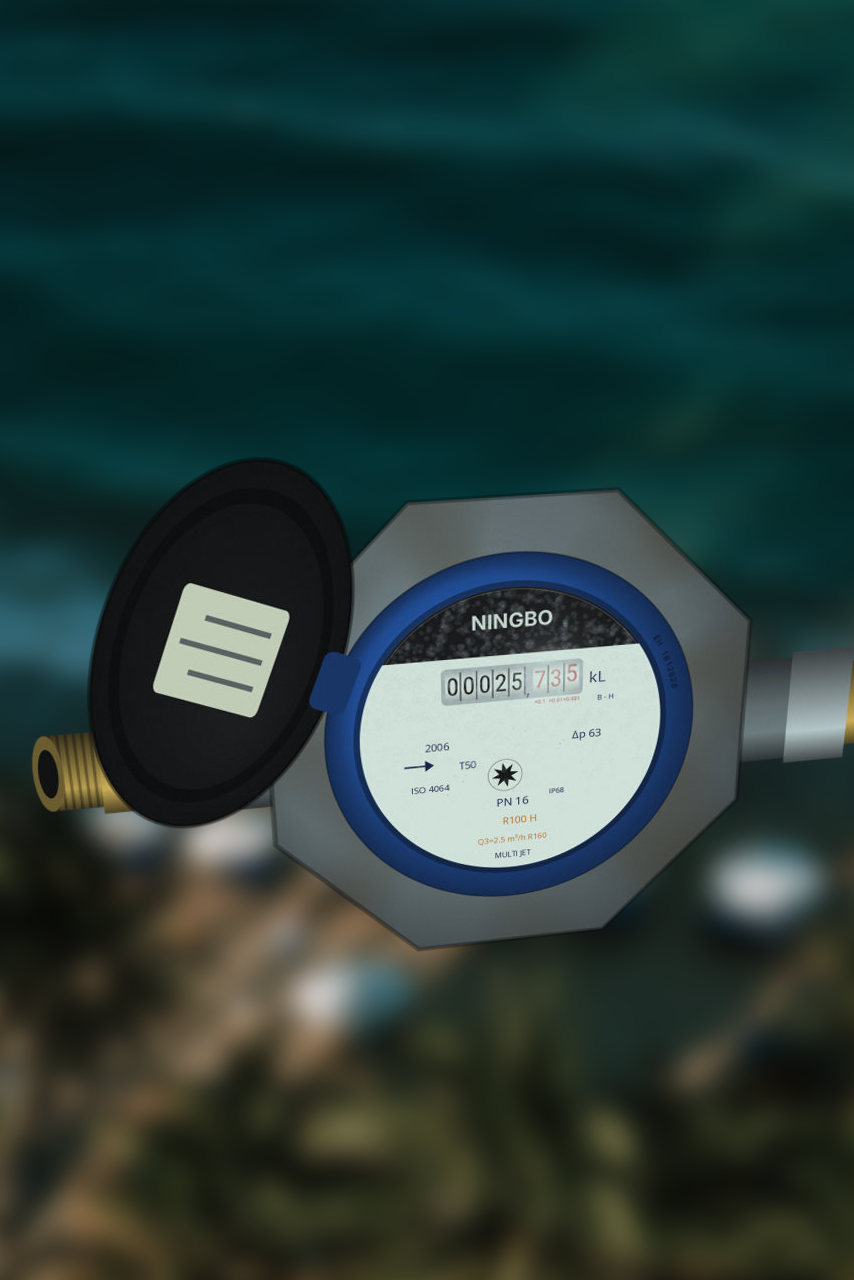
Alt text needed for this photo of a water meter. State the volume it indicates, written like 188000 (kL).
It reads 25.735 (kL)
